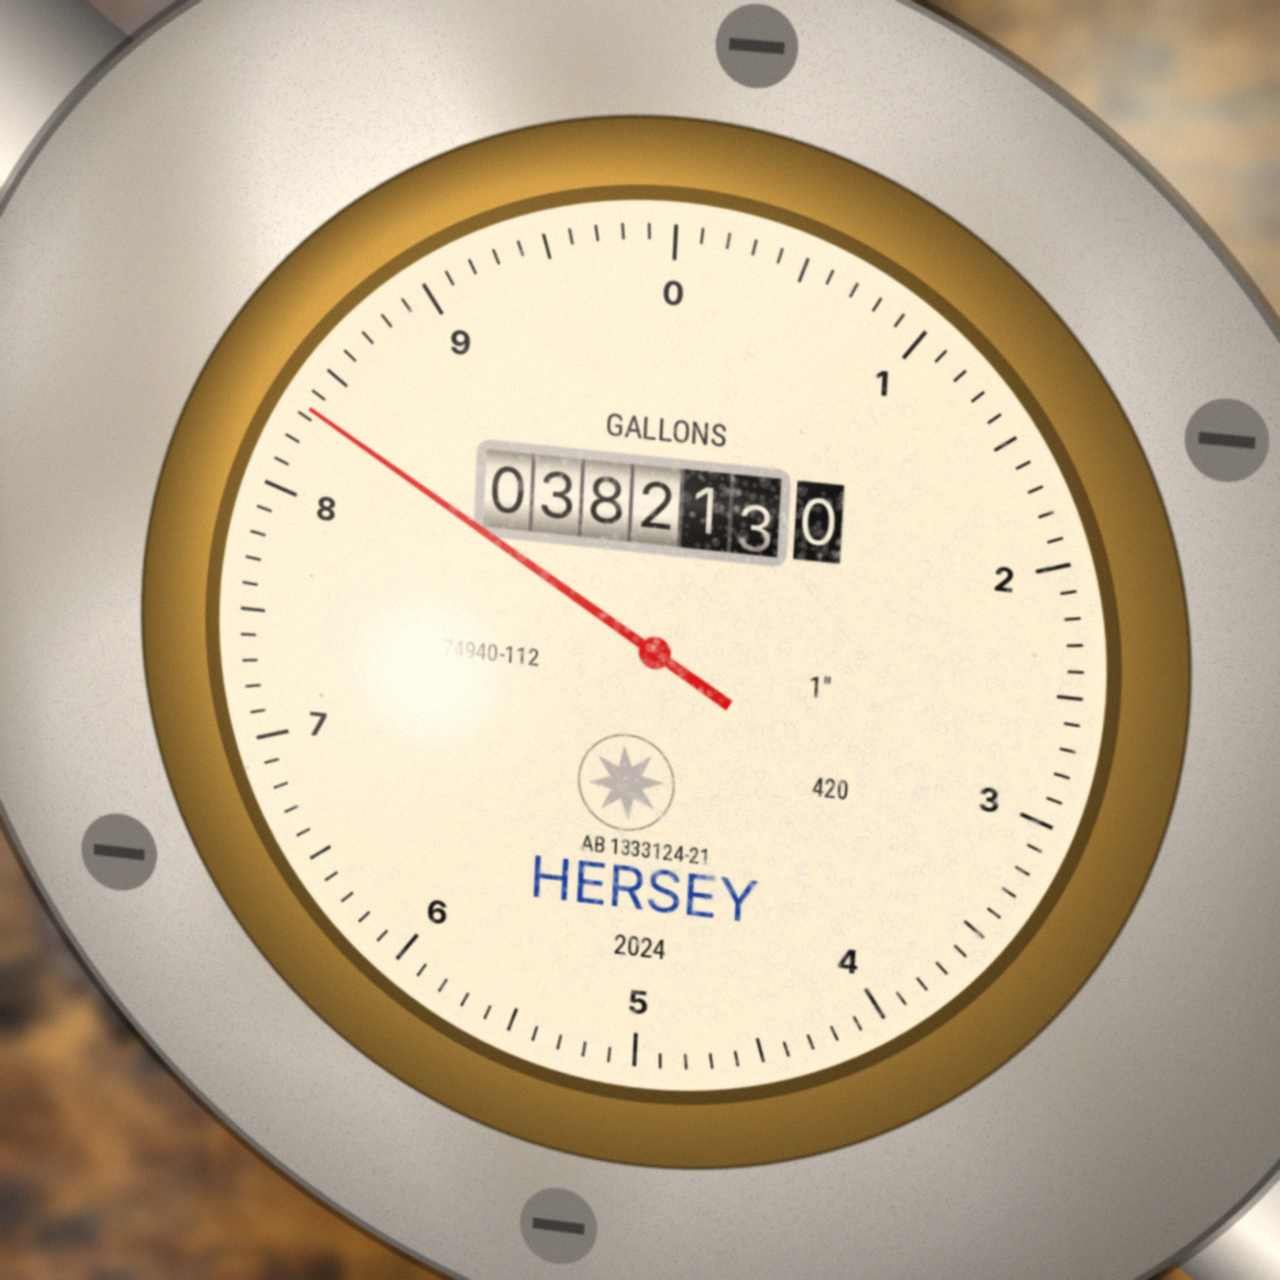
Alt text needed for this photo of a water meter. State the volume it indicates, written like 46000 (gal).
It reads 382128.3 (gal)
